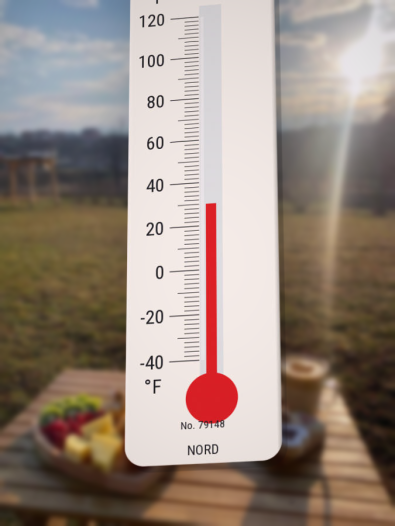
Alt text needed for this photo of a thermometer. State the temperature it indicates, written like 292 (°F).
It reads 30 (°F)
